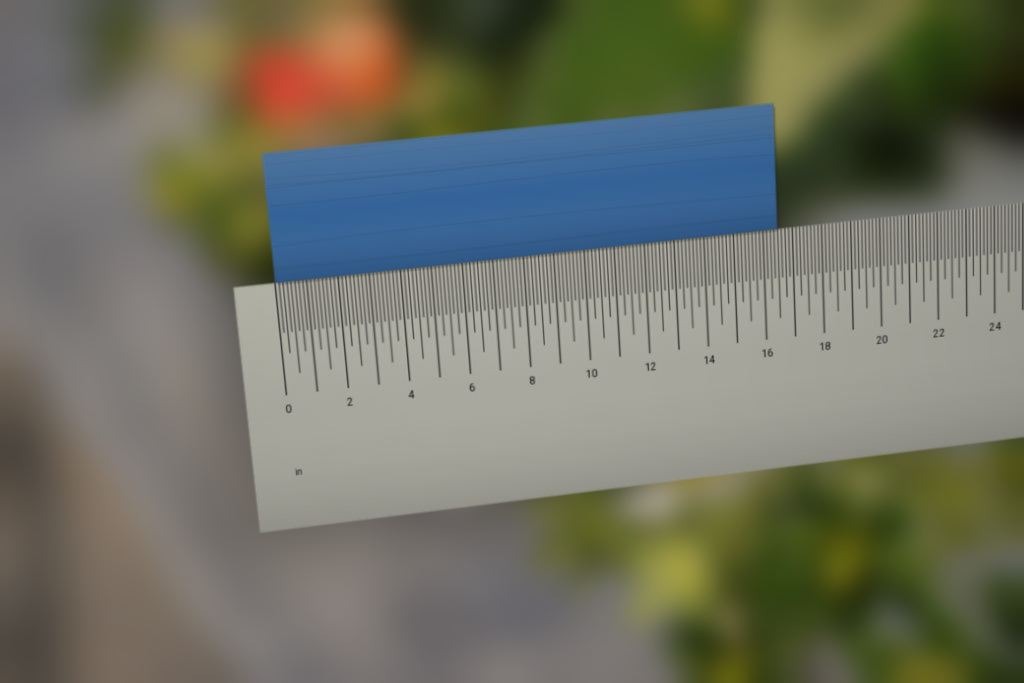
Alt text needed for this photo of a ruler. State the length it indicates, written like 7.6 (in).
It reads 16.5 (in)
